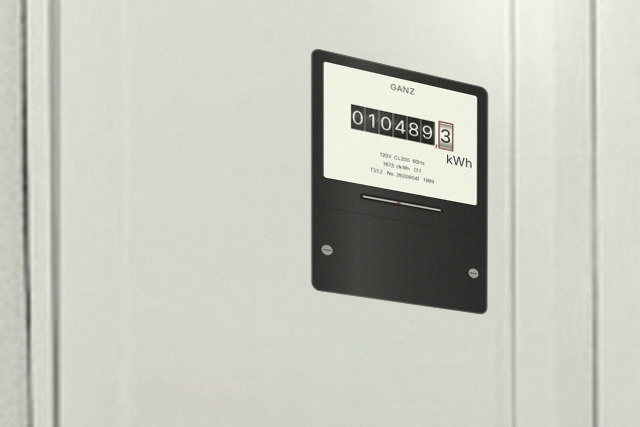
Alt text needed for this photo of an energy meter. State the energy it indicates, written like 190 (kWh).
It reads 10489.3 (kWh)
